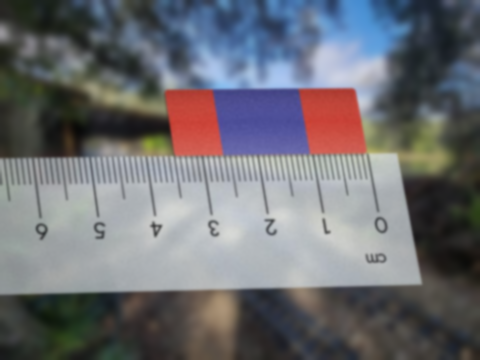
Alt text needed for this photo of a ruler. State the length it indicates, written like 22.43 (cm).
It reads 3.5 (cm)
